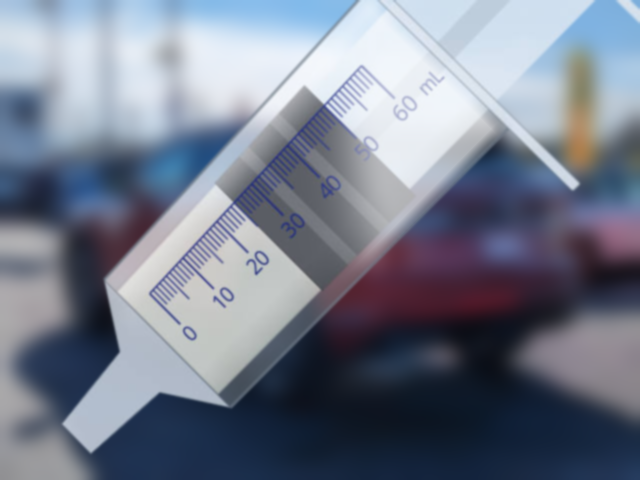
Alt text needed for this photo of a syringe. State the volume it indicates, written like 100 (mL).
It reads 25 (mL)
